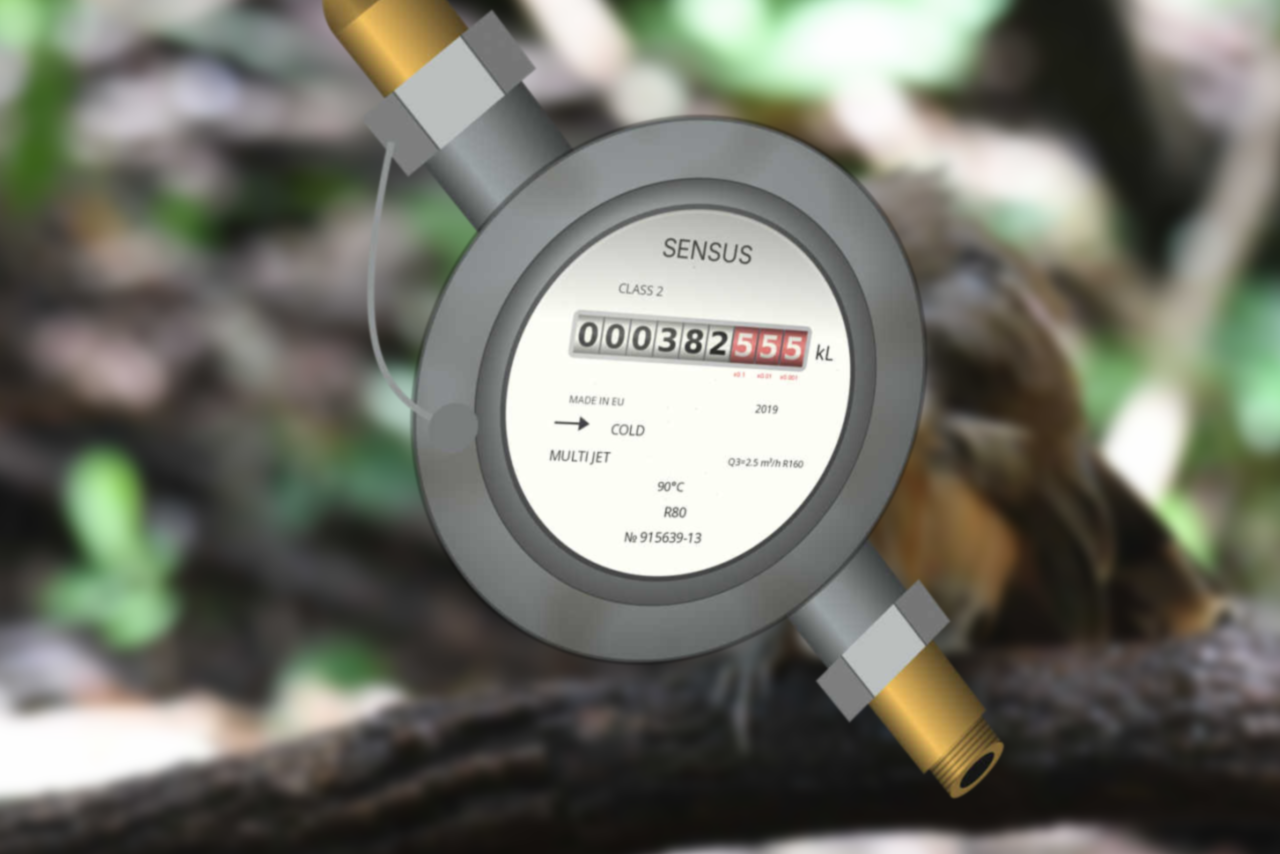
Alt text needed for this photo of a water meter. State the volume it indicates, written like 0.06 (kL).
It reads 382.555 (kL)
